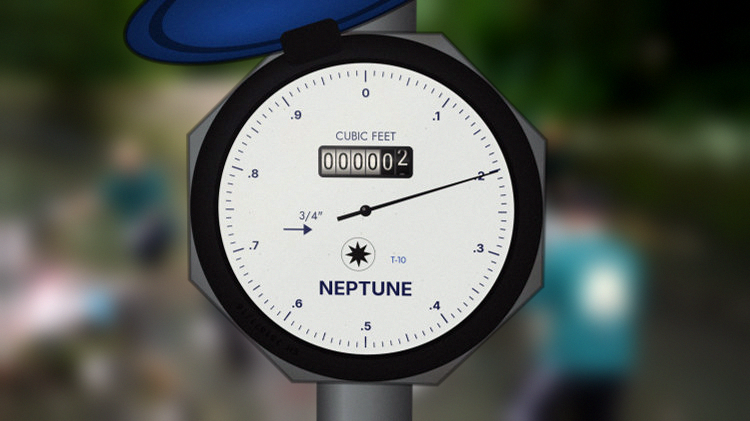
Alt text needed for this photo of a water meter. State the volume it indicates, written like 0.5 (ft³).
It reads 2.20 (ft³)
